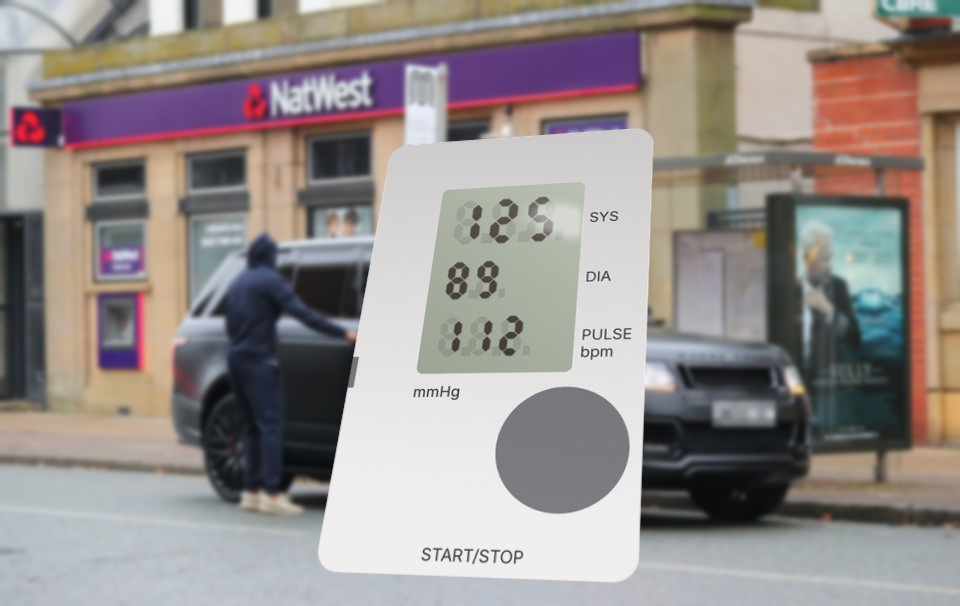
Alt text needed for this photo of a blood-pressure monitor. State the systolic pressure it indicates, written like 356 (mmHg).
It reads 125 (mmHg)
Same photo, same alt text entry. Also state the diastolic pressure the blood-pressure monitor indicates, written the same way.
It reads 89 (mmHg)
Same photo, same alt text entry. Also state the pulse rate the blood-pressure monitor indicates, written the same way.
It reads 112 (bpm)
